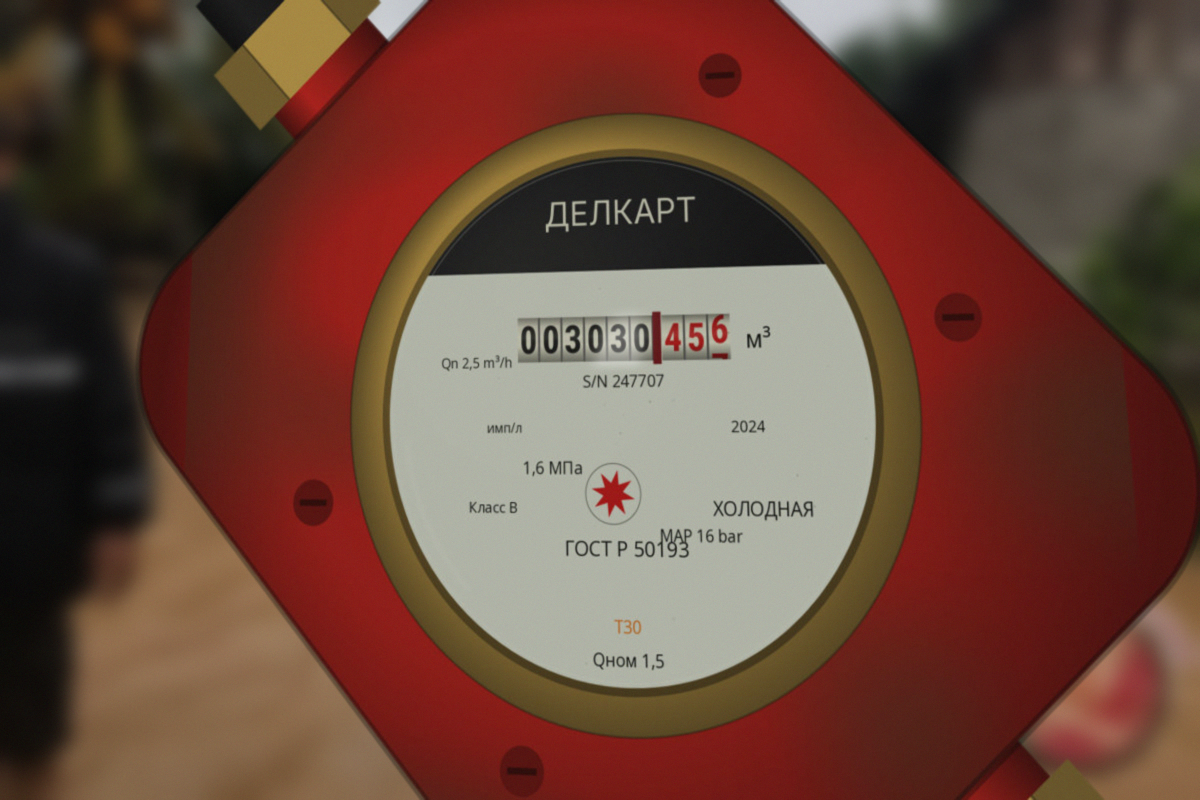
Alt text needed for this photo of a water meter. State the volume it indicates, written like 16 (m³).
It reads 3030.456 (m³)
